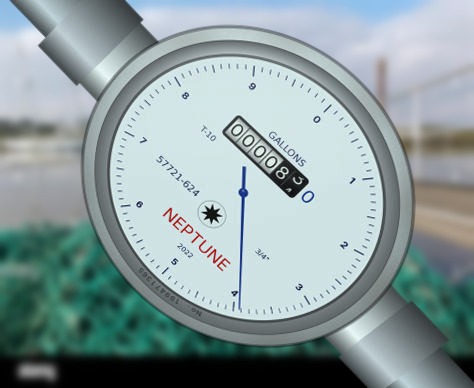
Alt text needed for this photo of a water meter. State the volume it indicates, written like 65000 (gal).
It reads 833.9 (gal)
